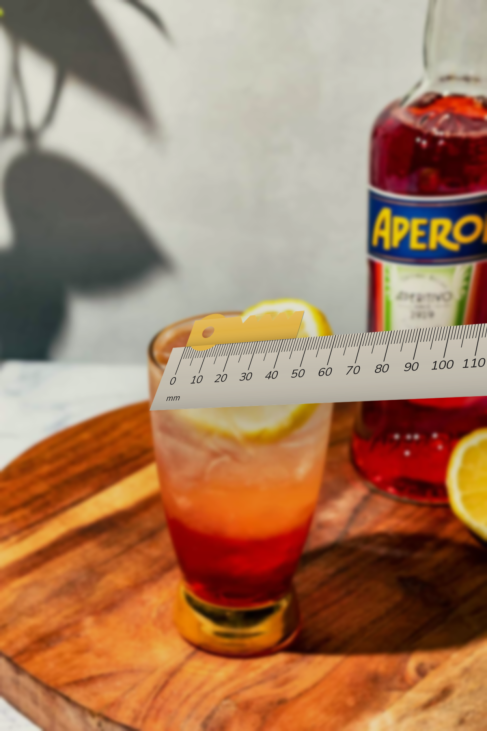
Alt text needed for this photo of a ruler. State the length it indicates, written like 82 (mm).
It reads 45 (mm)
